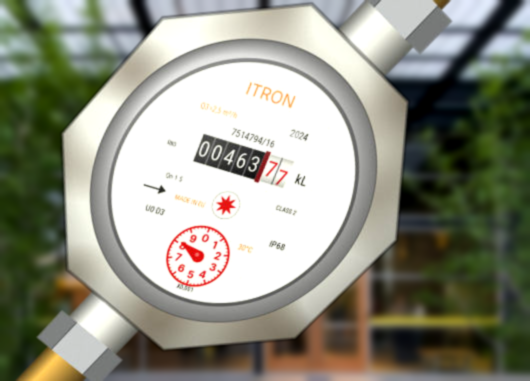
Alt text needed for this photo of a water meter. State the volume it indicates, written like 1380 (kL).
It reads 463.768 (kL)
